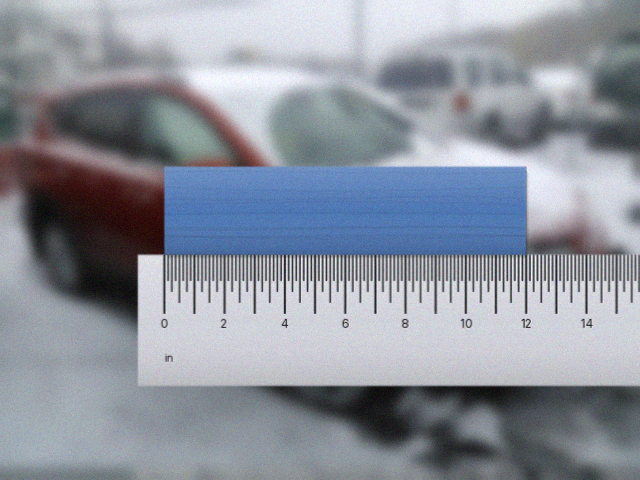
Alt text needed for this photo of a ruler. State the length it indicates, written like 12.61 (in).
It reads 12 (in)
